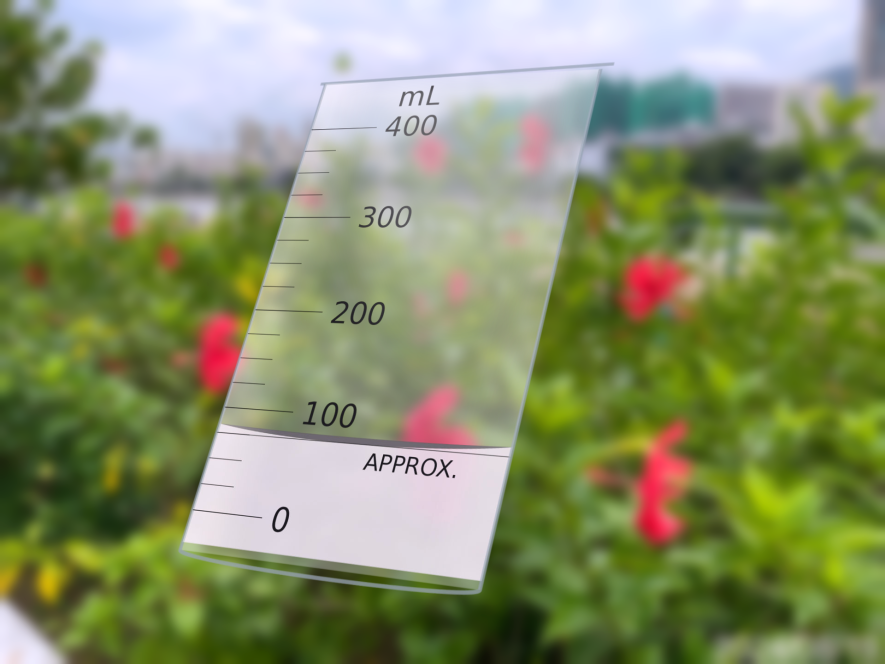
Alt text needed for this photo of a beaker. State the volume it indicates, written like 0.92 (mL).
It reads 75 (mL)
